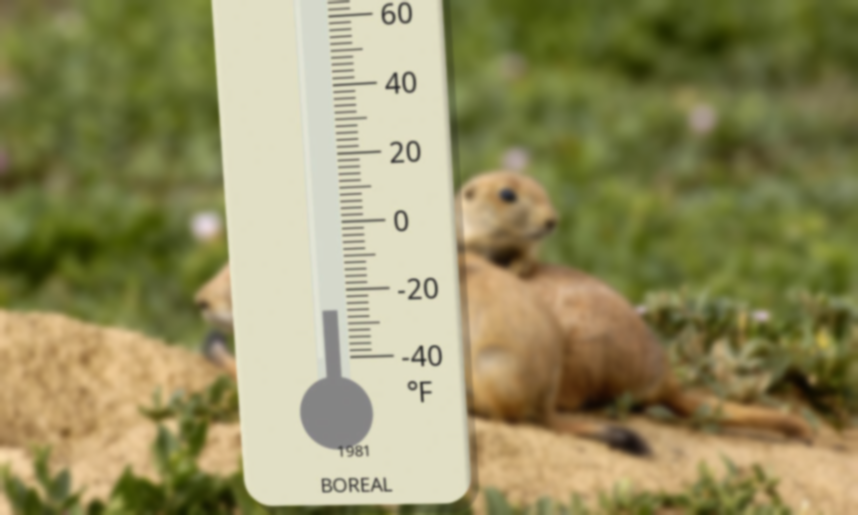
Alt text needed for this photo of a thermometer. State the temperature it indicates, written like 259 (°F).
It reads -26 (°F)
